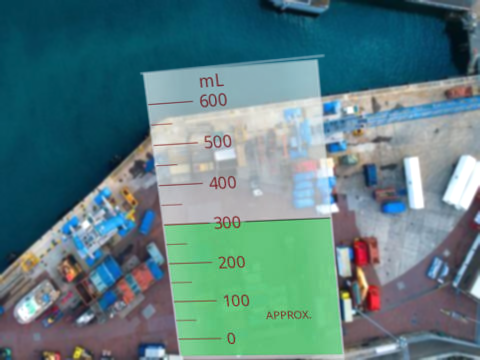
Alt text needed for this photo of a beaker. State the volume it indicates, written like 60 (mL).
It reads 300 (mL)
